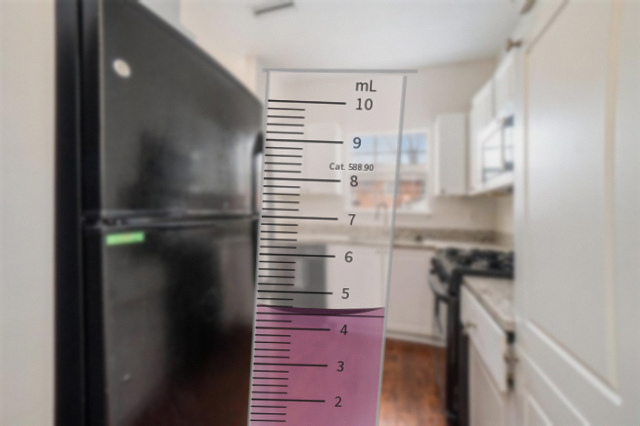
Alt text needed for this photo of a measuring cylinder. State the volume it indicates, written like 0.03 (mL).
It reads 4.4 (mL)
